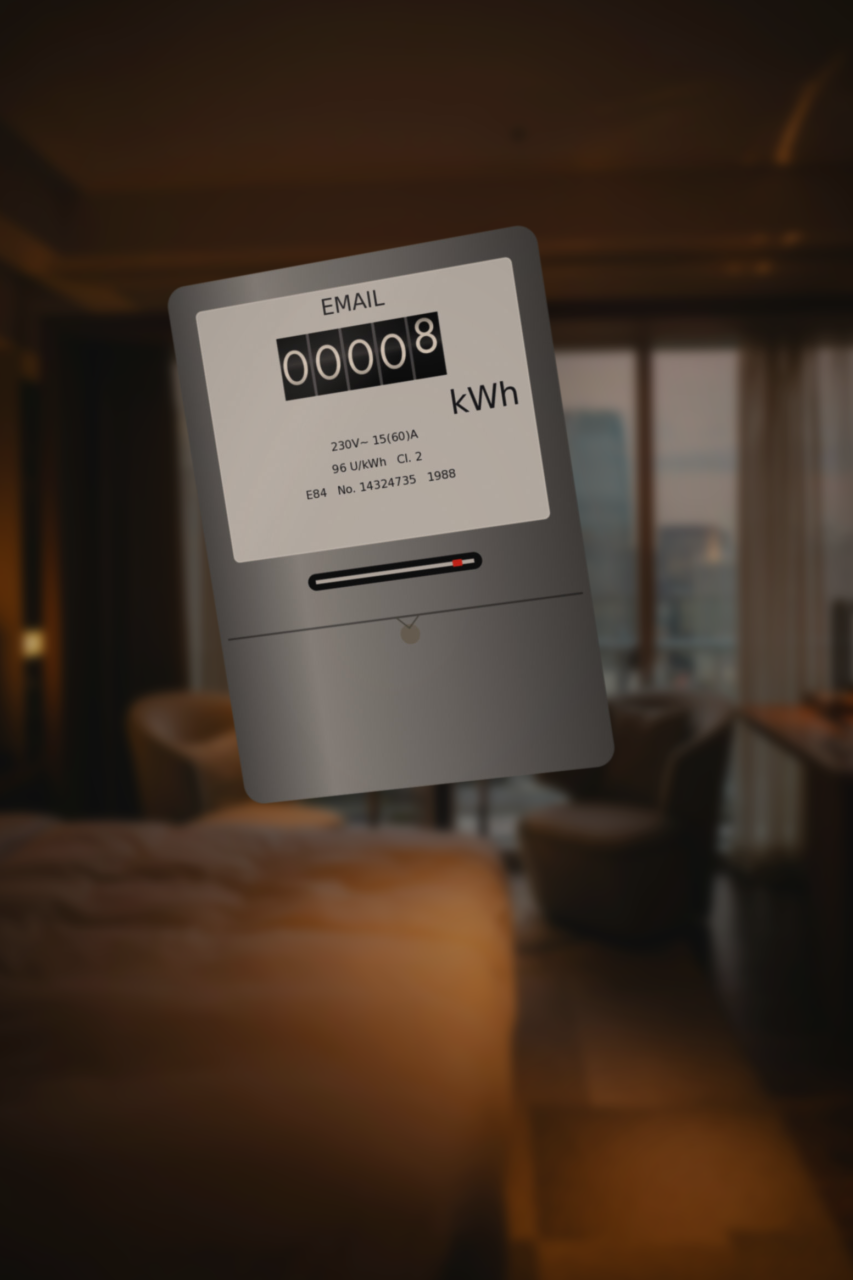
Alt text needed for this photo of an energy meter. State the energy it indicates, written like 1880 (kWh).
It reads 8 (kWh)
